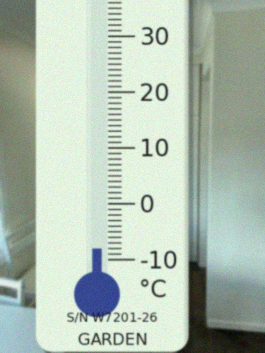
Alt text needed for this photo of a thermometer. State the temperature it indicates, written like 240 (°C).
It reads -8 (°C)
